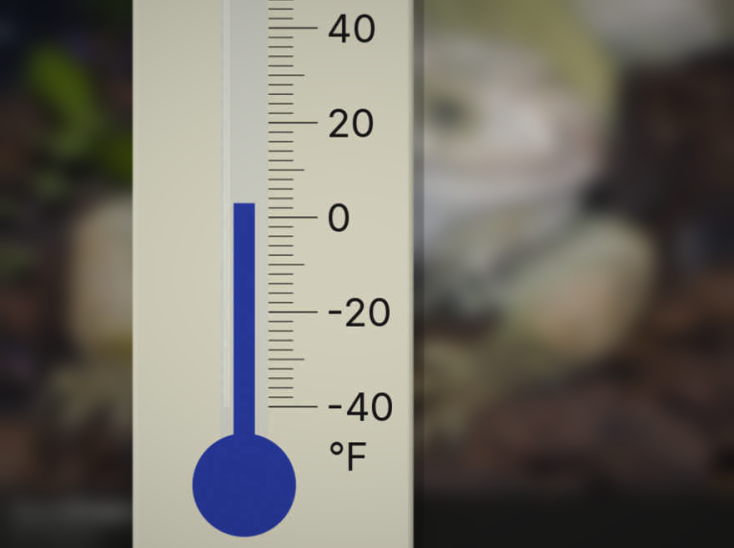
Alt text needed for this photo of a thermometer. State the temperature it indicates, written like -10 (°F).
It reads 3 (°F)
